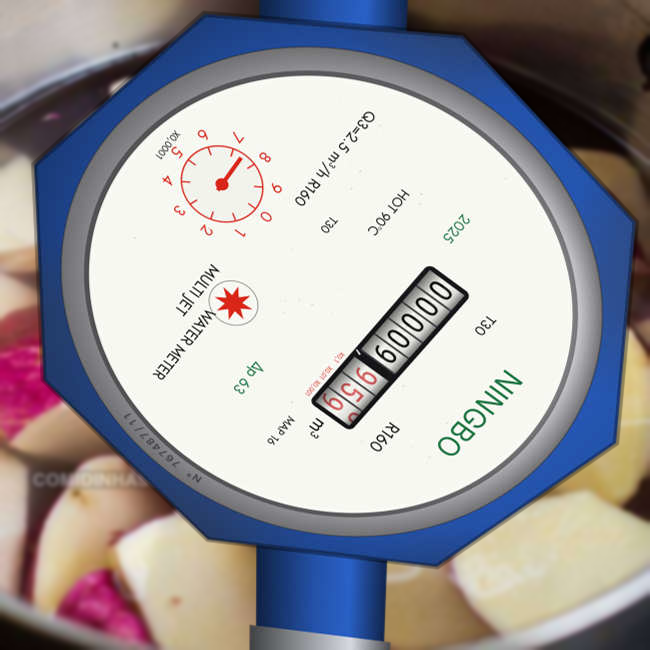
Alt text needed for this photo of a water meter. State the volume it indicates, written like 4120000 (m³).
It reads 9.9587 (m³)
